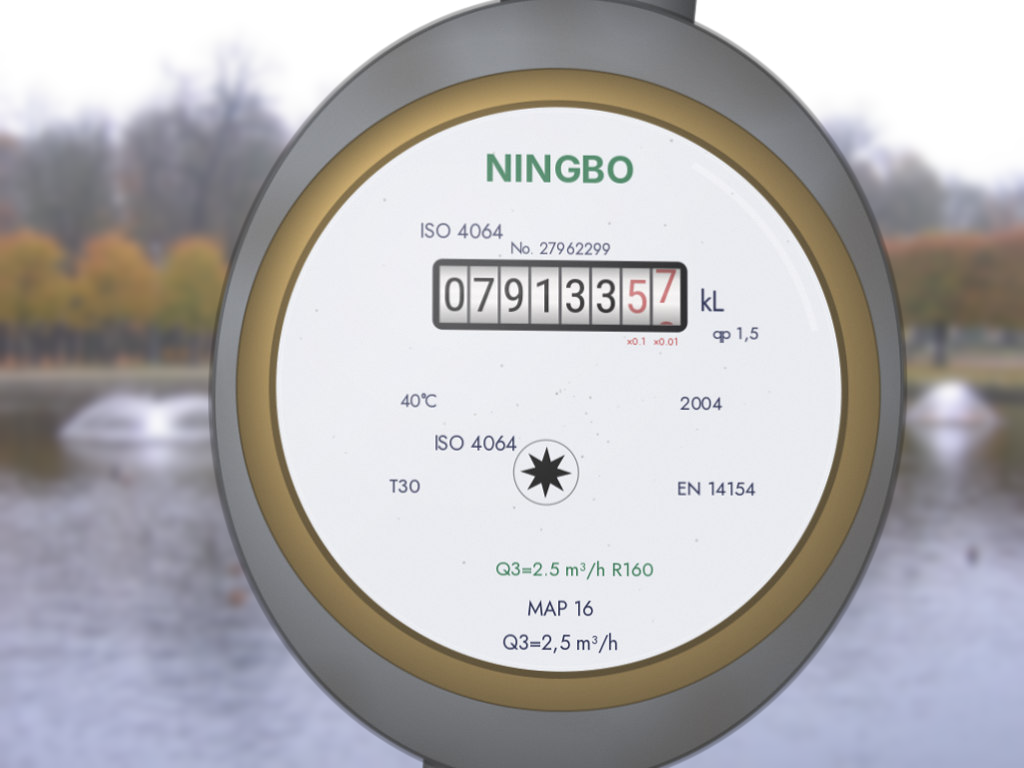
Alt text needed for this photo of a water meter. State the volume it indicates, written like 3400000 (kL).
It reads 79133.57 (kL)
